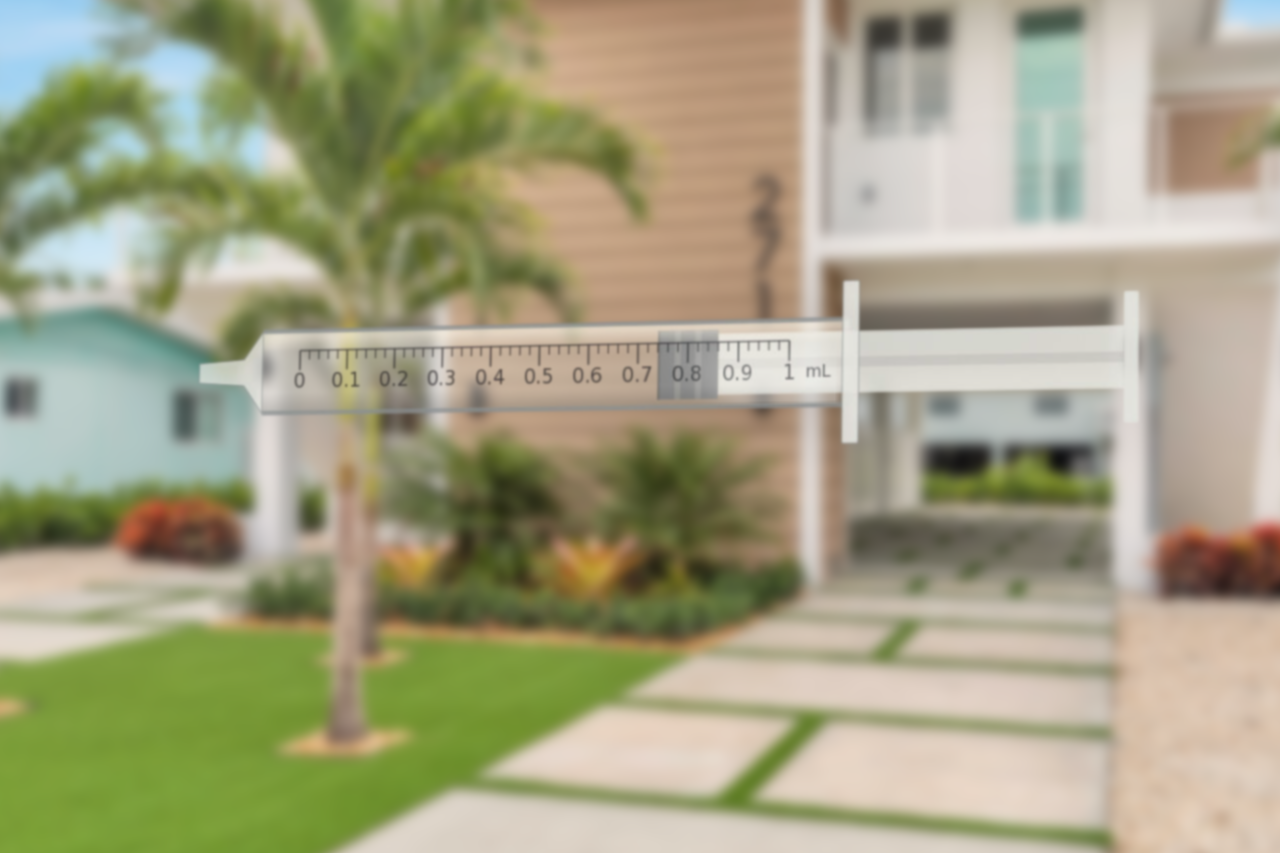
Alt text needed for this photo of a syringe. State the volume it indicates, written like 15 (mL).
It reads 0.74 (mL)
